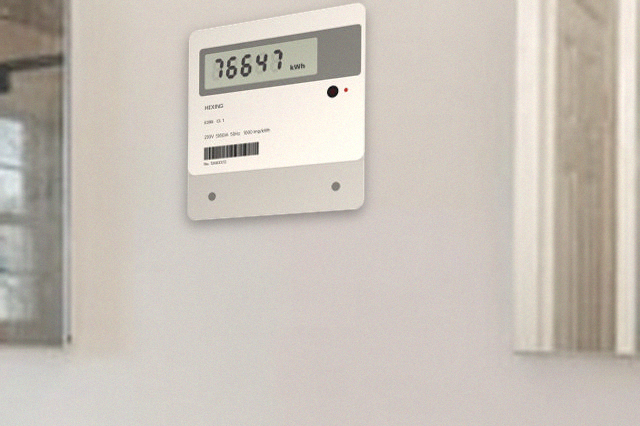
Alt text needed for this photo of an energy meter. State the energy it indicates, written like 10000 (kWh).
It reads 76647 (kWh)
